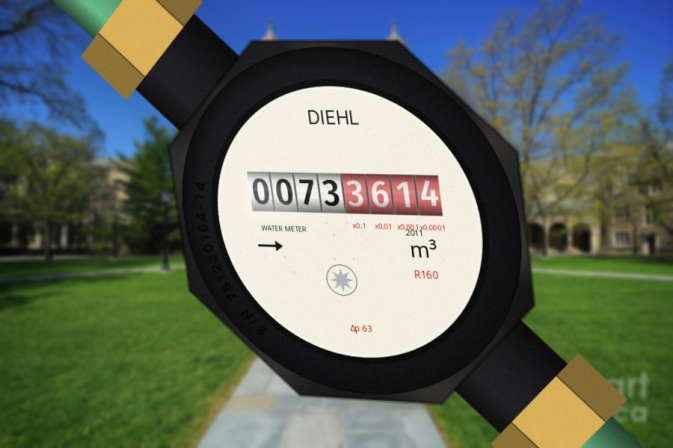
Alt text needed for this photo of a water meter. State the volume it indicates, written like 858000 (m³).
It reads 73.3614 (m³)
